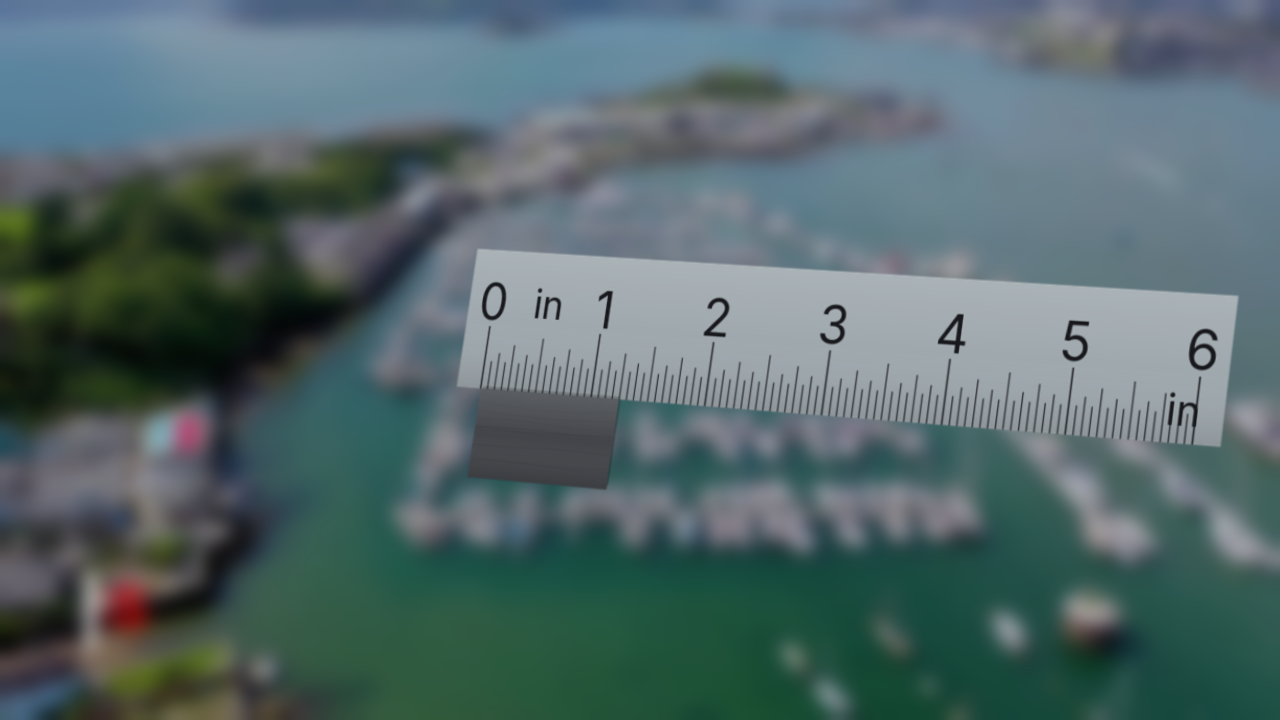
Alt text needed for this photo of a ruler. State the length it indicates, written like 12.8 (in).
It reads 1.25 (in)
